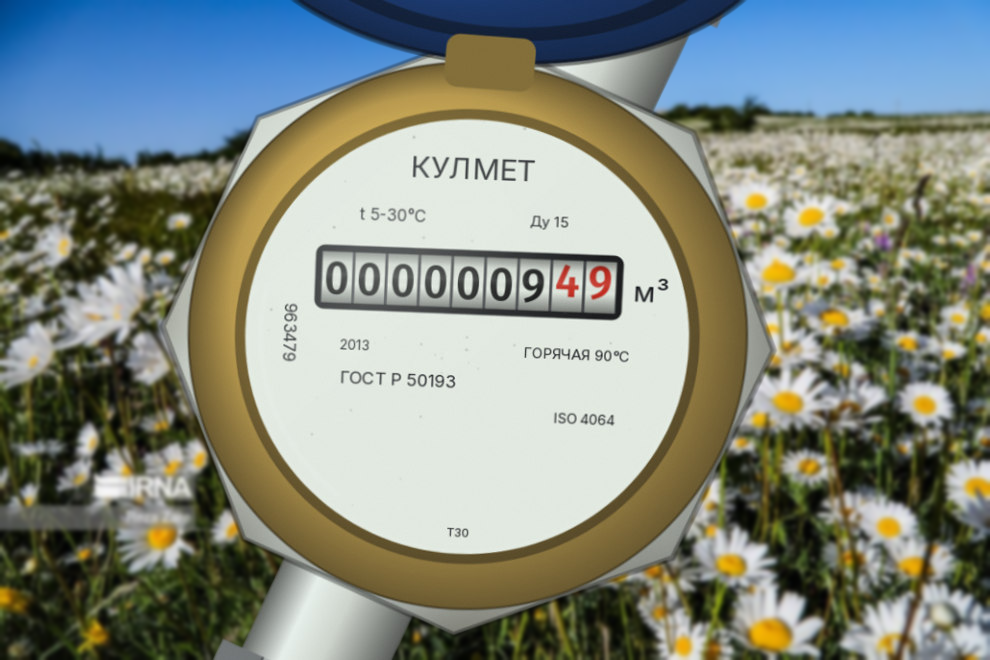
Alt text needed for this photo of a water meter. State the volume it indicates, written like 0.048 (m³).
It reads 9.49 (m³)
